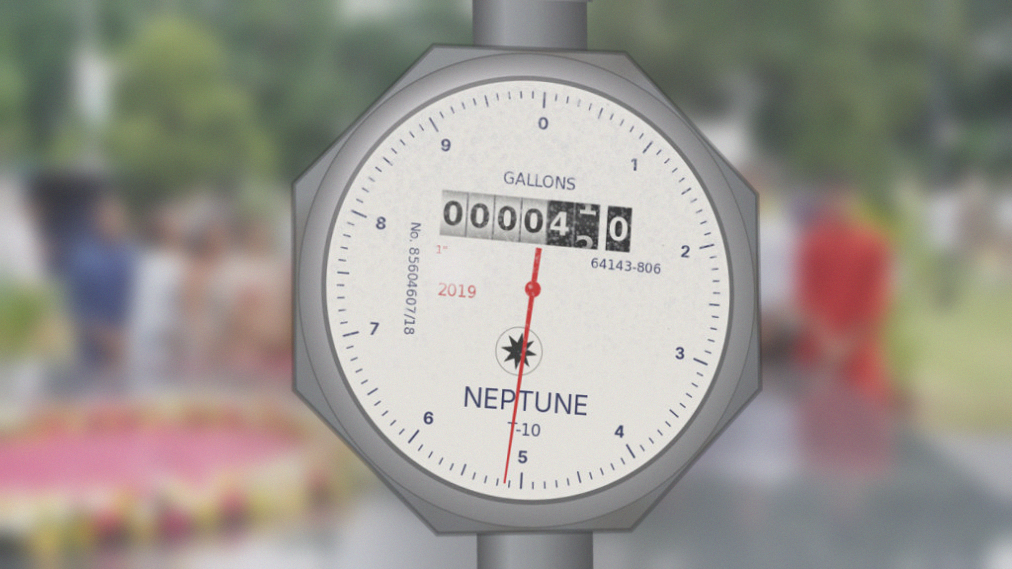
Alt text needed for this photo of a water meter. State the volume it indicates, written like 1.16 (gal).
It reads 415.1 (gal)
